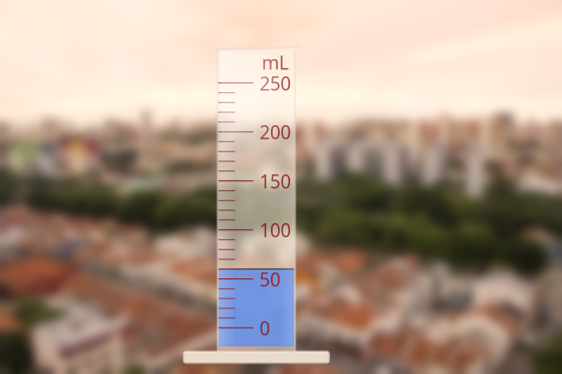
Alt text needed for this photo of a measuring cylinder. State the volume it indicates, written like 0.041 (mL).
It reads 60 (mL)
